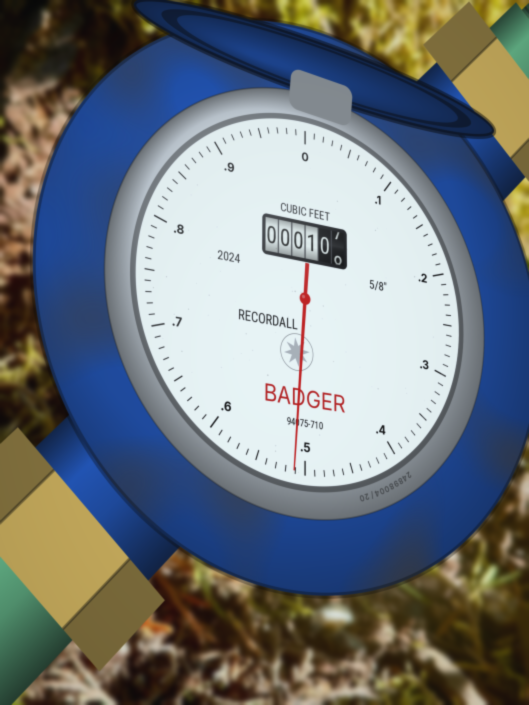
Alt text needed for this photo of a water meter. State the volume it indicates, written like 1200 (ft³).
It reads 107.51 (ft³)
